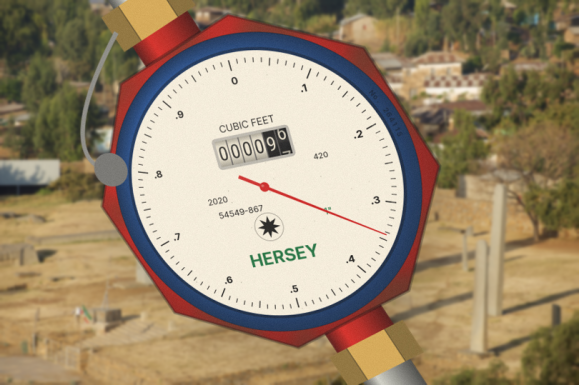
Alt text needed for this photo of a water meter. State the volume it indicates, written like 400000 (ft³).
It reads 96.34 (ft³)
